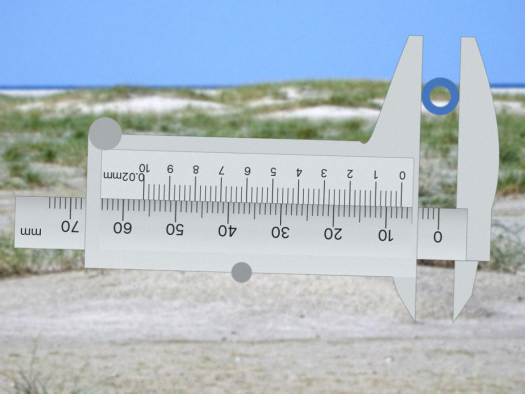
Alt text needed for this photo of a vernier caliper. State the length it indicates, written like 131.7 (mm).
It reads 7.2 (mm)
